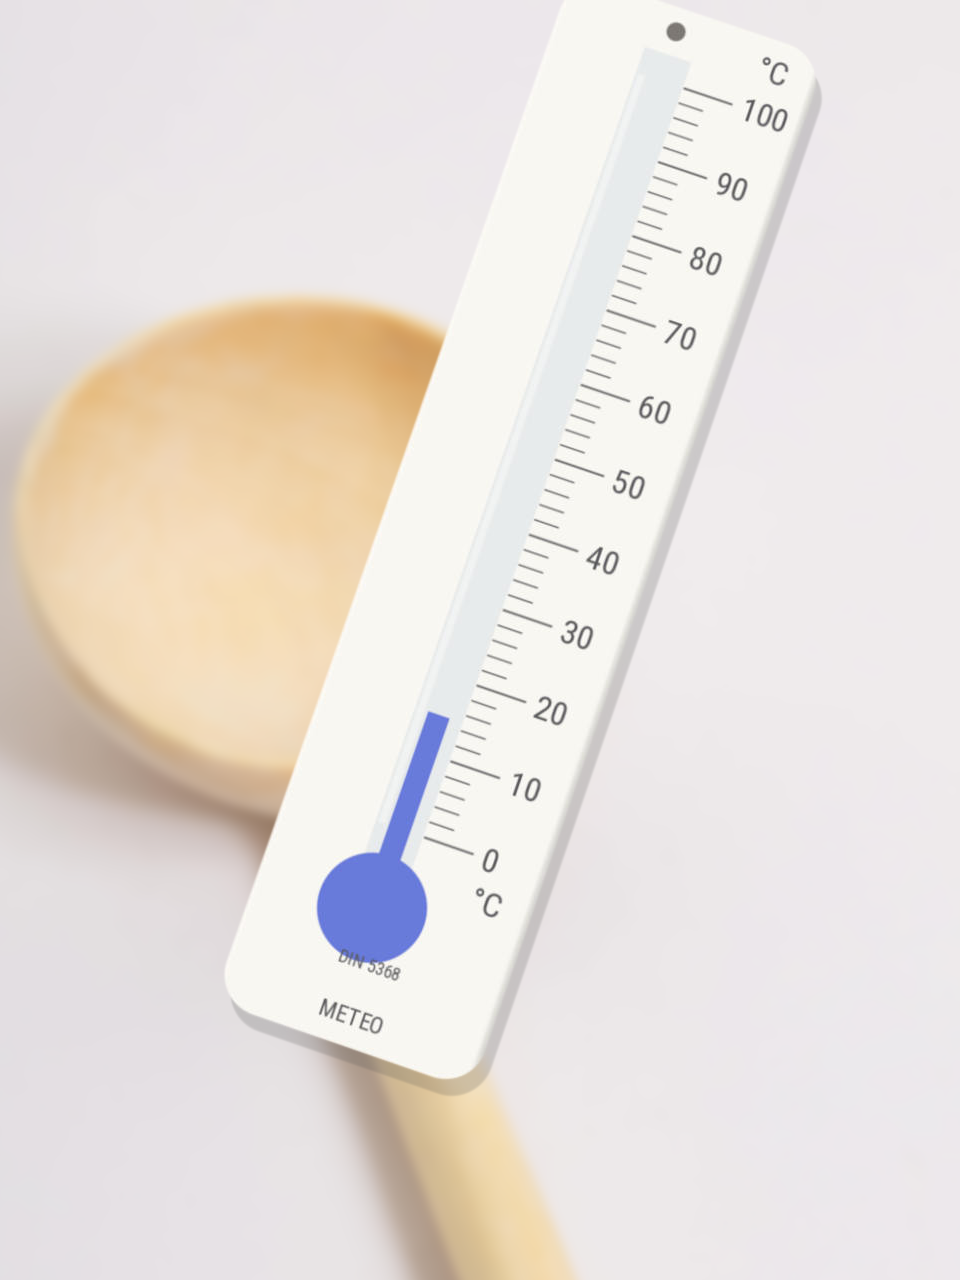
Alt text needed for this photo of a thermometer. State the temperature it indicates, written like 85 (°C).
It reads 15 (°C)
